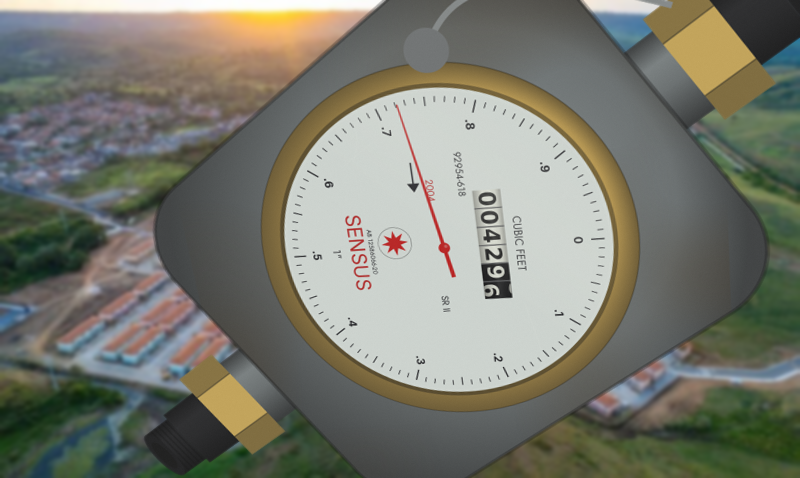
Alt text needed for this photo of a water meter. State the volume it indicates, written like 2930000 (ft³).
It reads 4295.72 (ft³)
